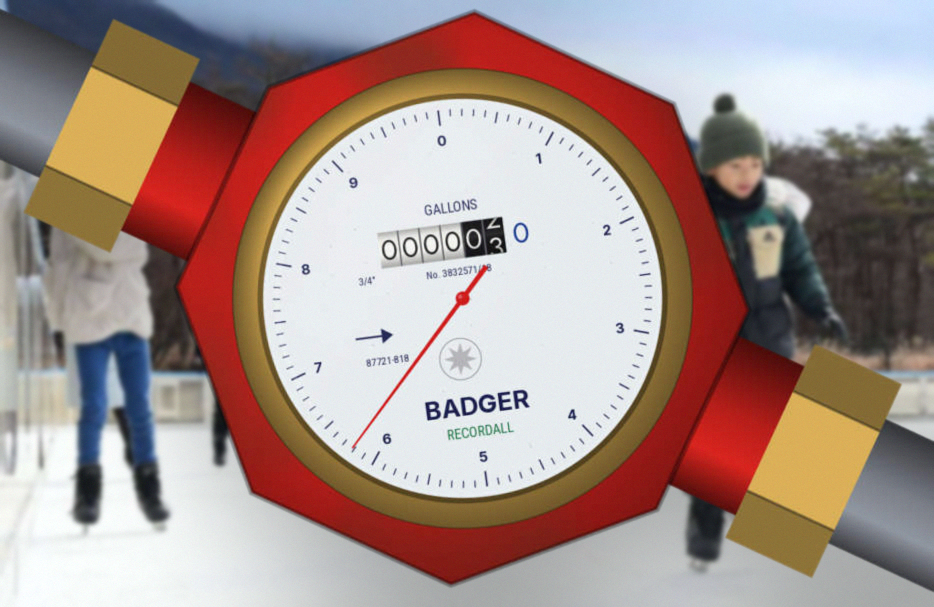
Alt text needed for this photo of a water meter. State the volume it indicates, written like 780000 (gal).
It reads 26.2 (gal)
